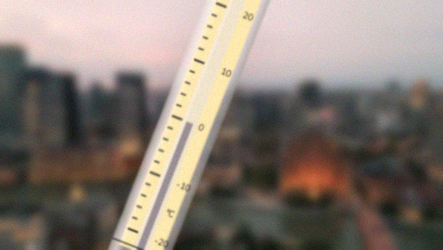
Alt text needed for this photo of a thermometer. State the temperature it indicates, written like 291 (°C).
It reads 0 (°C)
